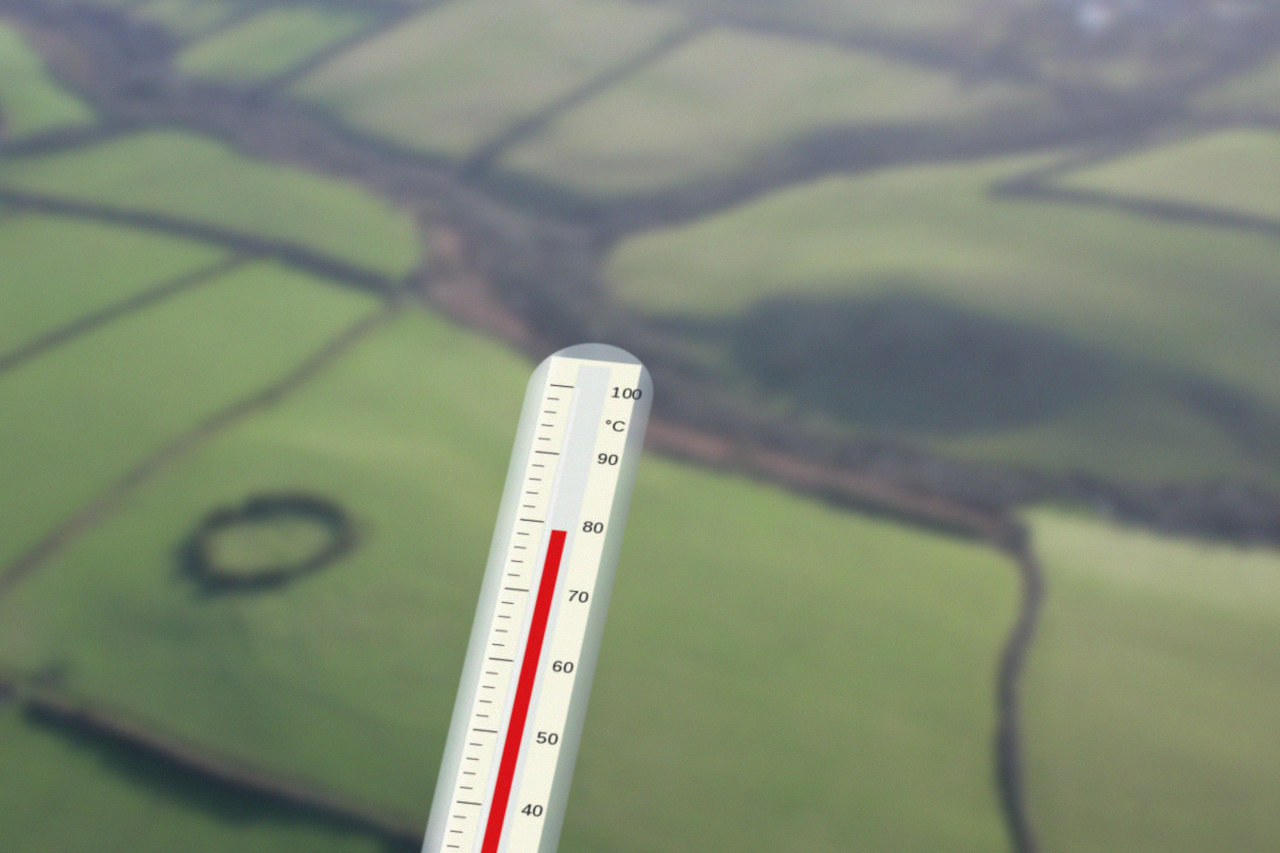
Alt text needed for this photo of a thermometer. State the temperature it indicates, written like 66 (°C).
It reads 79 (°C)
